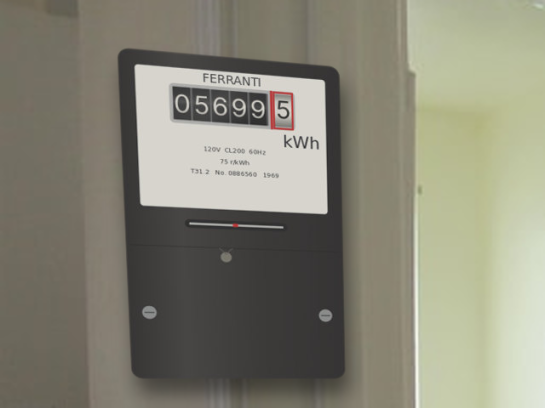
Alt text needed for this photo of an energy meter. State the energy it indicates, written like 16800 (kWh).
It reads 5699.5 (kWh)
